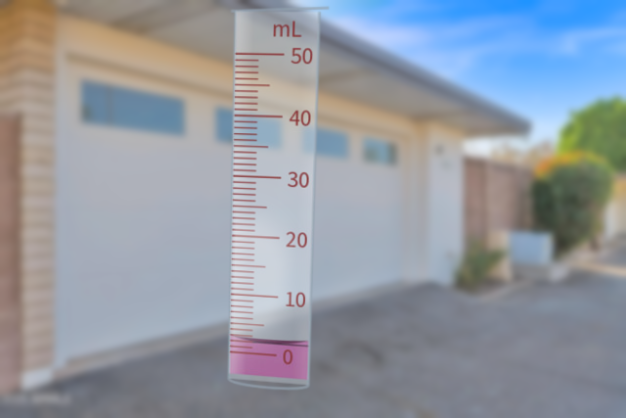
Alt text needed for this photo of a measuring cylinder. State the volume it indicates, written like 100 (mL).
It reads 2 (mL)
